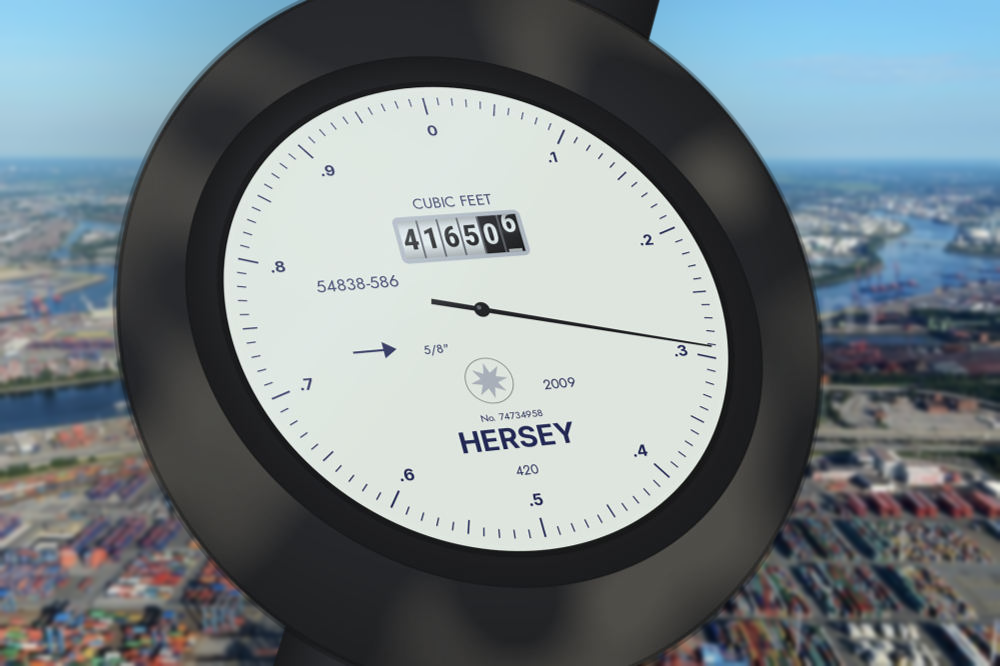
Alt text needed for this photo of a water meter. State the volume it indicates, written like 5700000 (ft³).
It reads 416506.29 (ft³)
